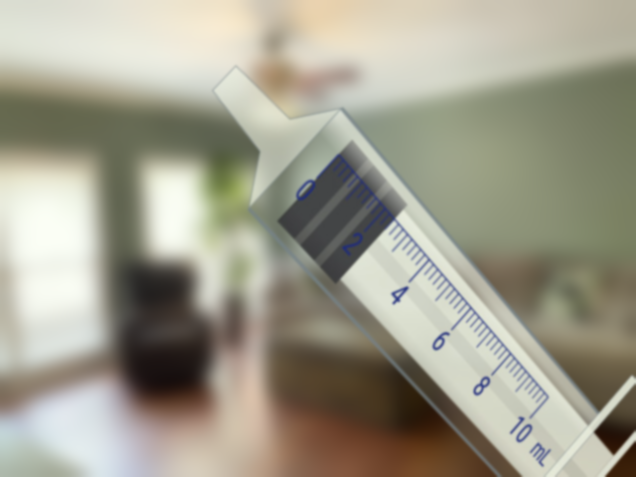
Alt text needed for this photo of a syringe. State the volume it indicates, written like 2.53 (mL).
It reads 0 (mL)
